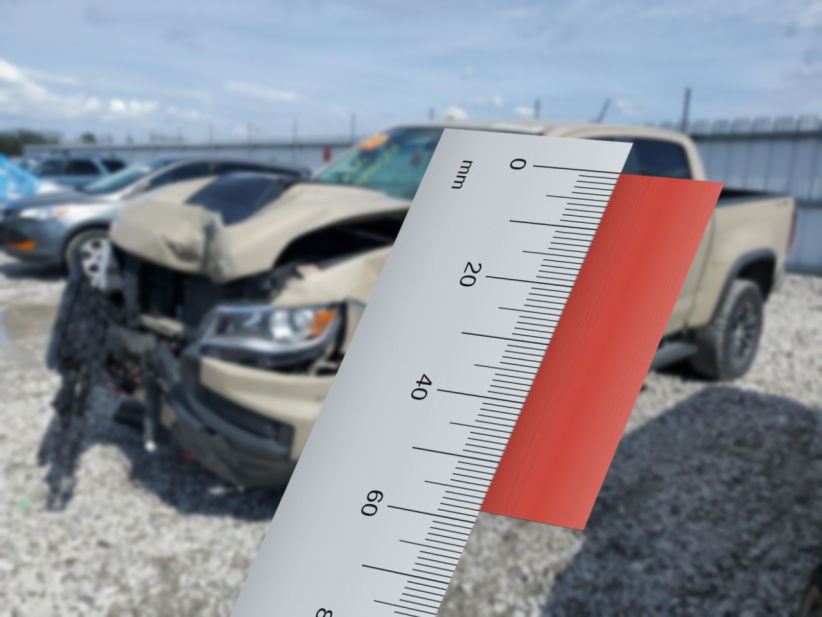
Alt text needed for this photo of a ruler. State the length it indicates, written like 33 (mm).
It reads 58 (mm)
